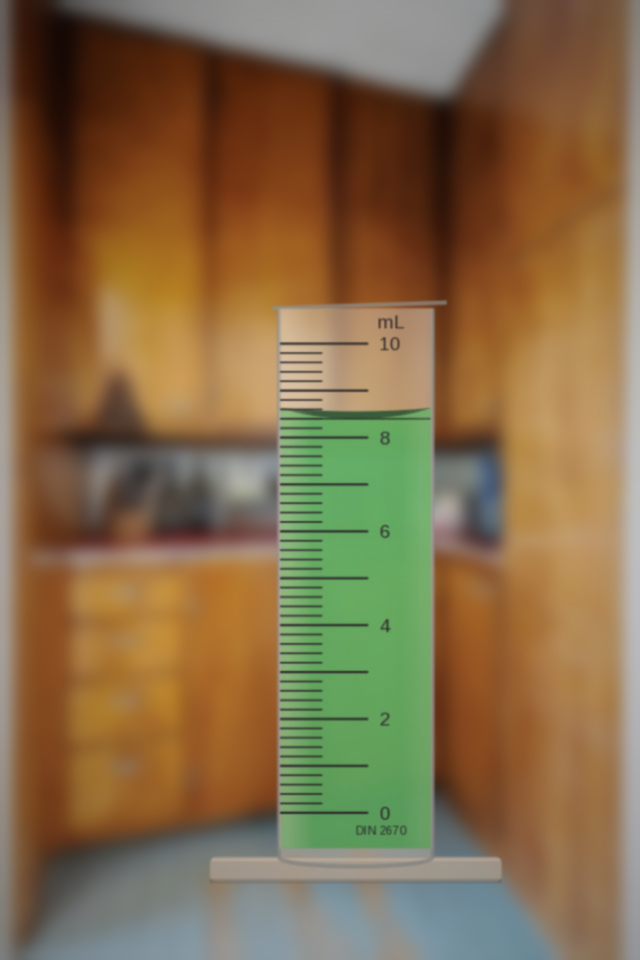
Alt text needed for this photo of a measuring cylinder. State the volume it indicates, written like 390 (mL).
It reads 8.4 (mL)
